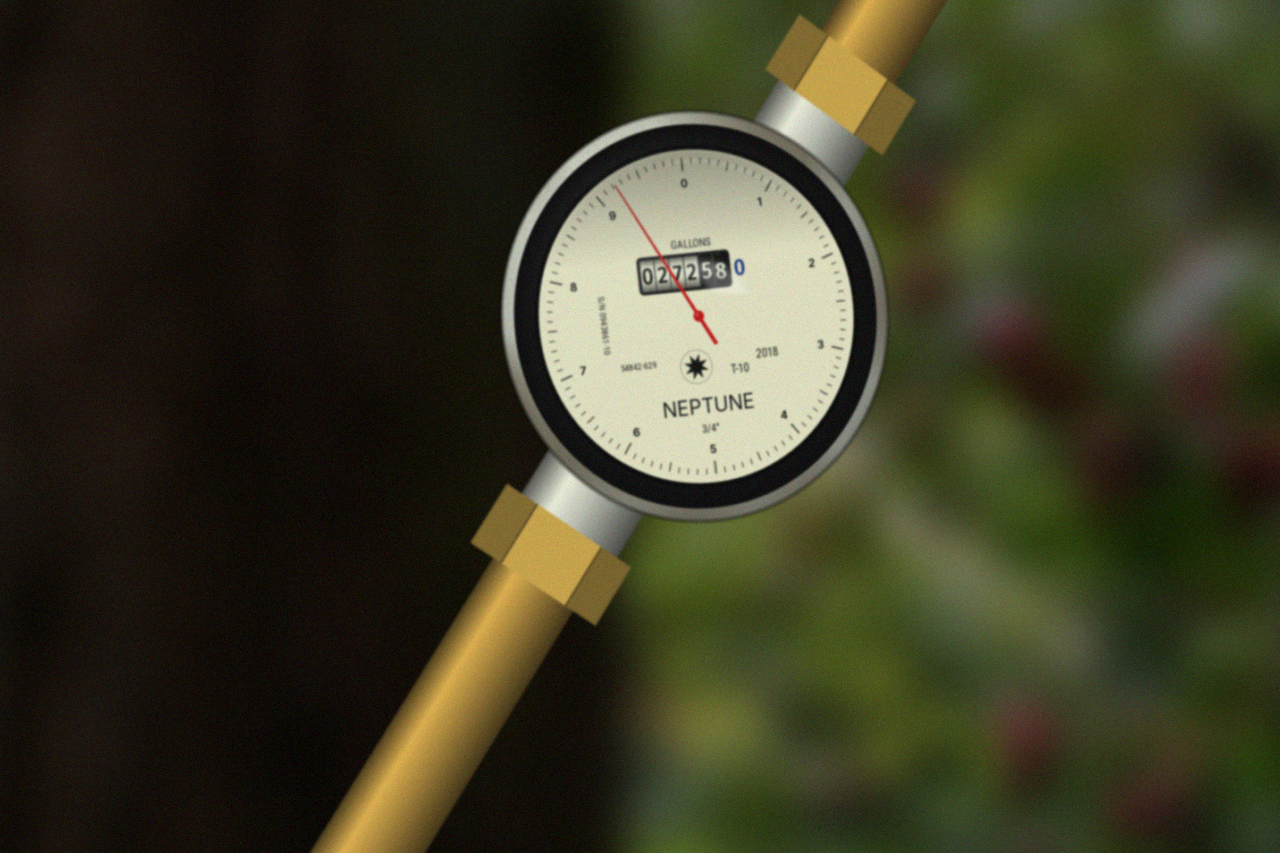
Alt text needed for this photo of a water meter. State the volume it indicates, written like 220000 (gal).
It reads 272579.2 (gal)
